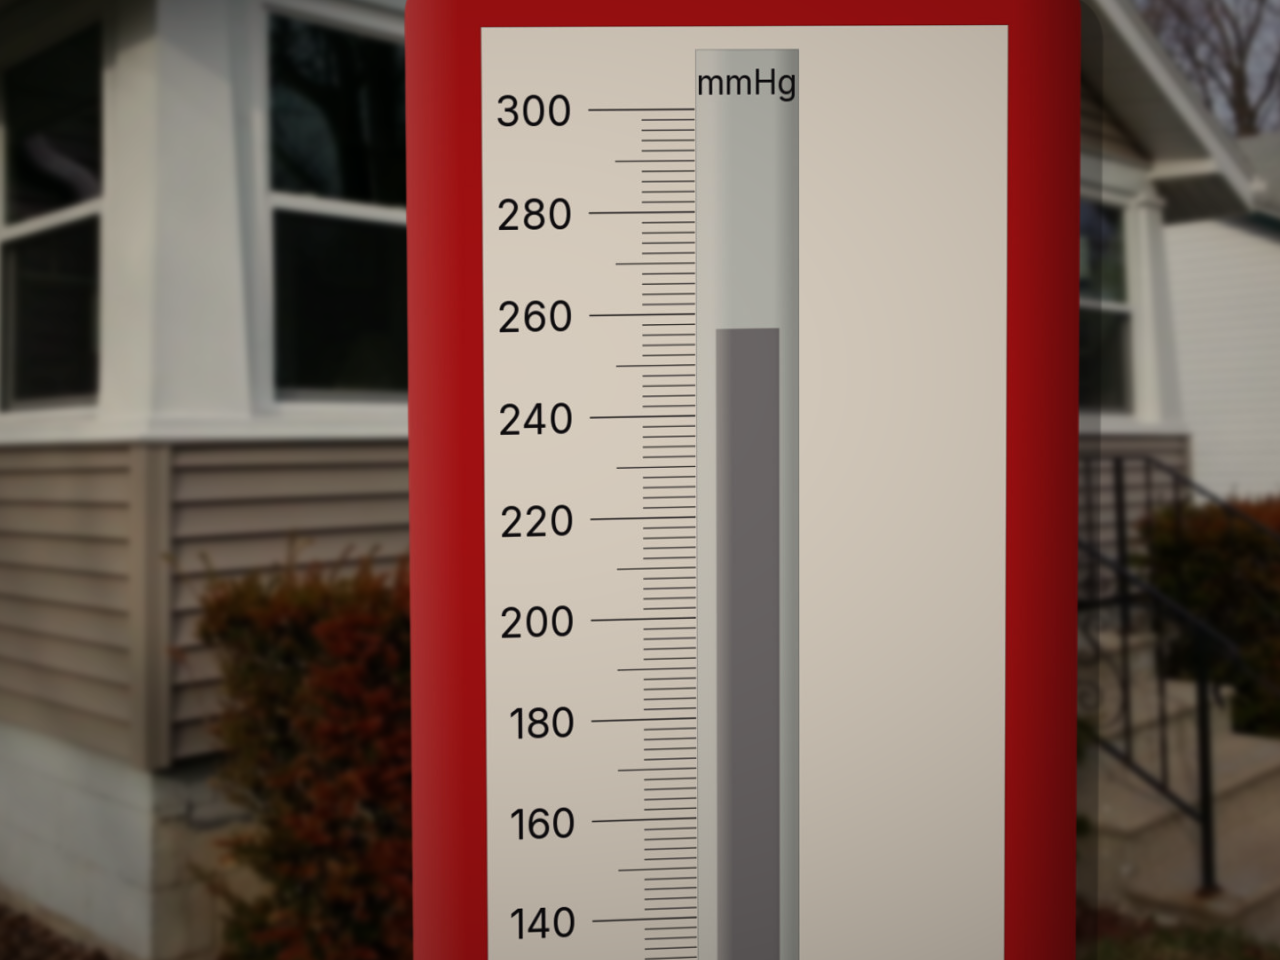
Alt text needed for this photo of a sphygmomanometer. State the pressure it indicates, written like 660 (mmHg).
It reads 257 (mmHg)
